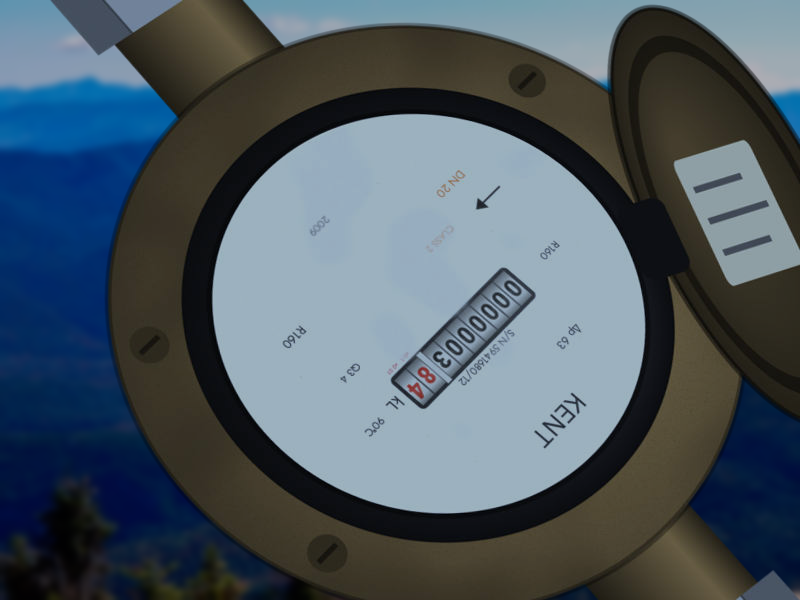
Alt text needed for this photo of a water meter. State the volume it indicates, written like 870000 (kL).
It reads 3.84 (kL)
